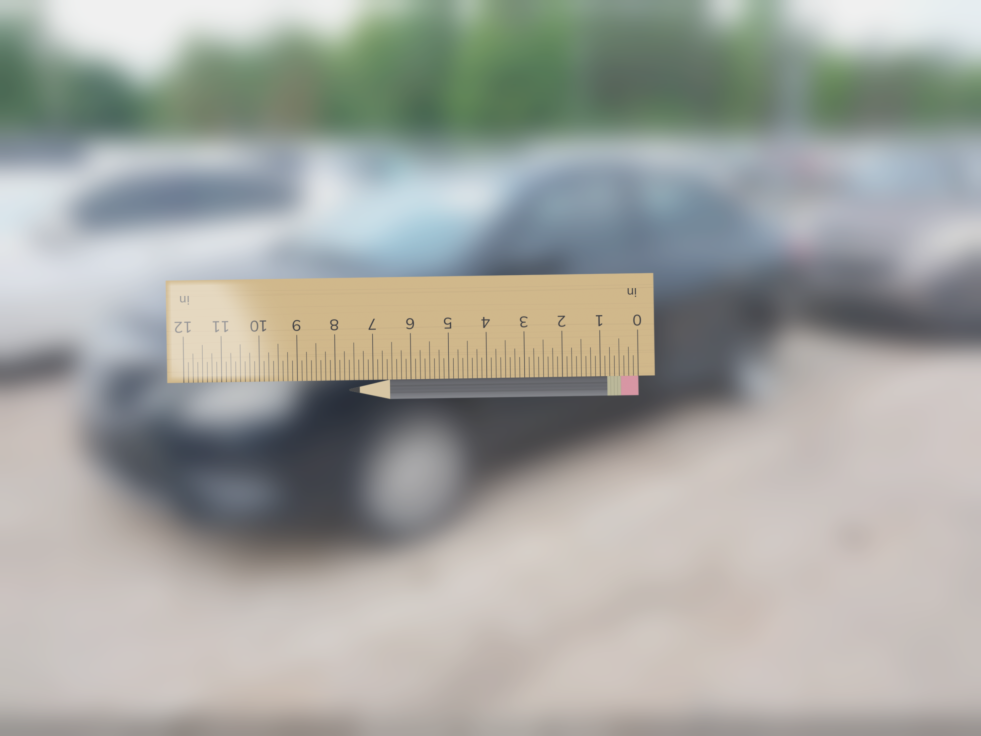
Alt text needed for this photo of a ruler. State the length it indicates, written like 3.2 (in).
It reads 7.625 (in)
